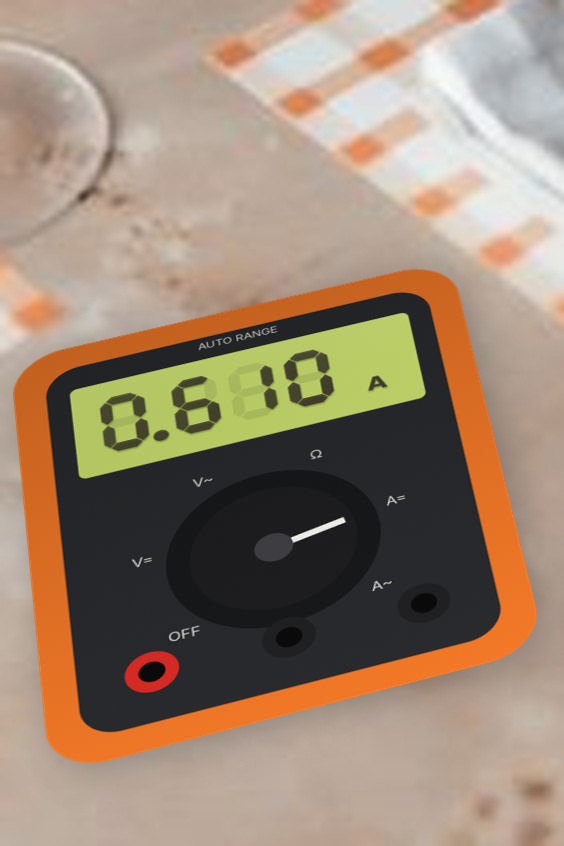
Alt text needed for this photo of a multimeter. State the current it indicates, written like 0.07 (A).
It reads 0.610 (A)
